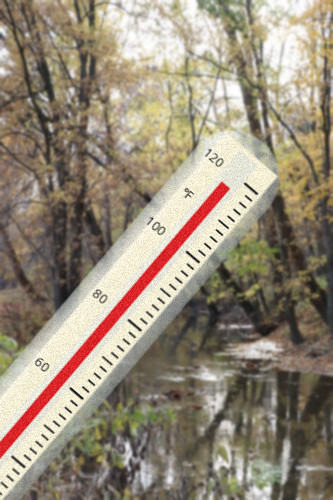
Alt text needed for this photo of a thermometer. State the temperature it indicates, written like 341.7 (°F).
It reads 117 (°F)
